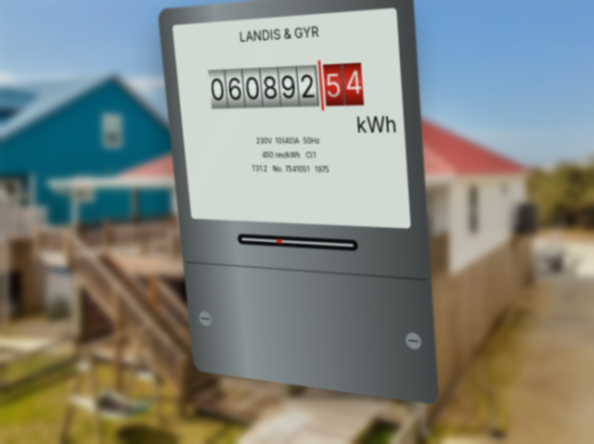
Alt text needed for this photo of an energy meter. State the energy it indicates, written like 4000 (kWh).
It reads 60892.54 (kWh)
